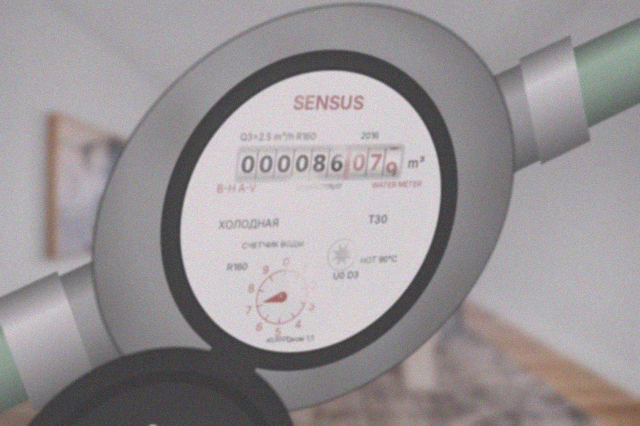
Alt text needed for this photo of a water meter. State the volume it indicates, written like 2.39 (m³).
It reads 86.0787 (m³)
